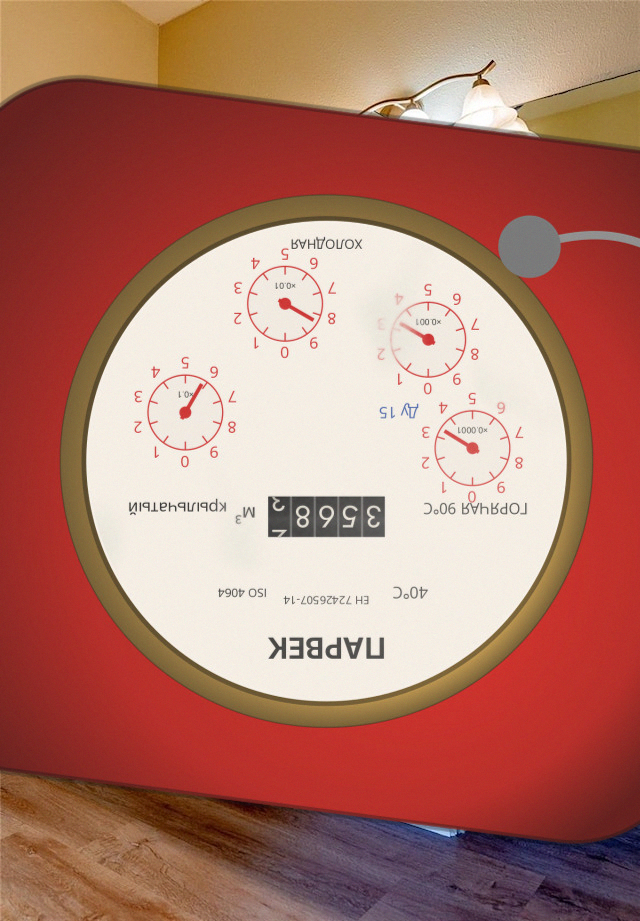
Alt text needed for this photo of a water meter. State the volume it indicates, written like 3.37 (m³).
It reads 35682.5833 (m³)
